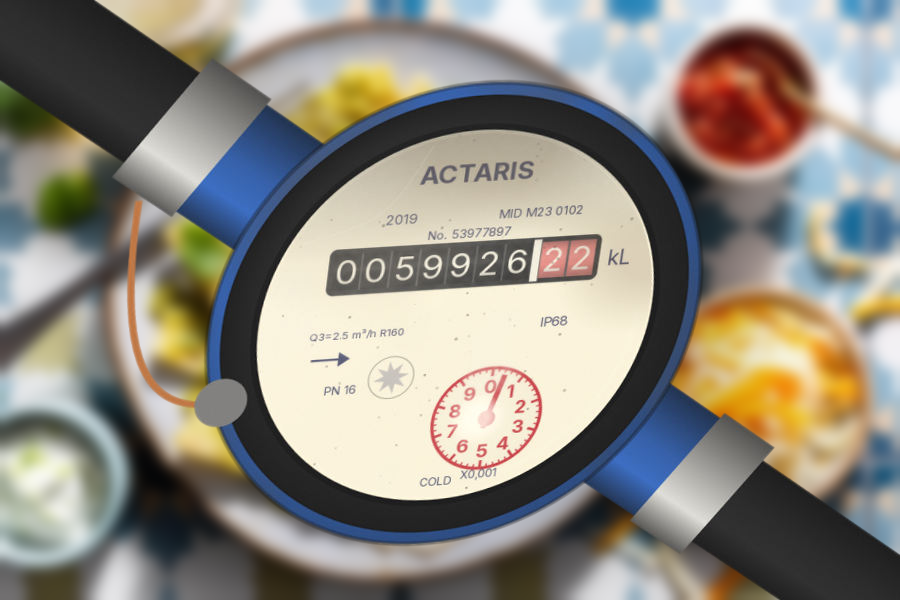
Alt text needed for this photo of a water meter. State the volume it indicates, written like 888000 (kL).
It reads 59926.220 (kL)
